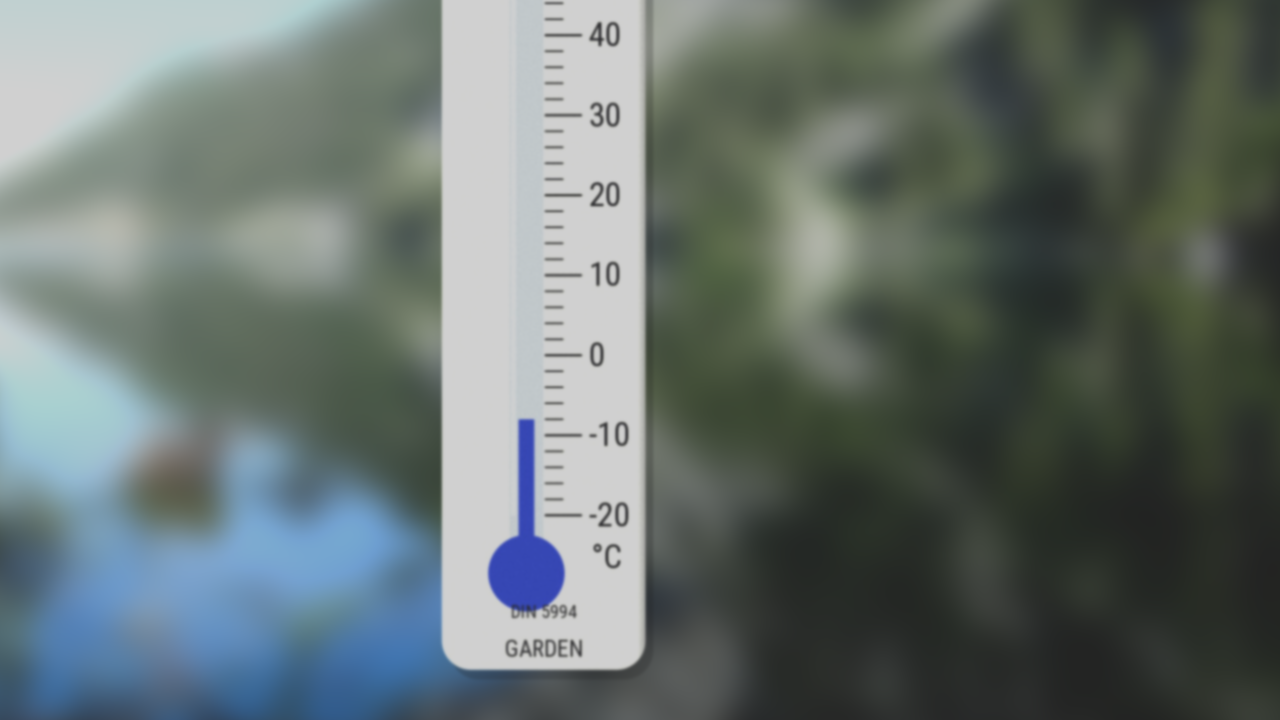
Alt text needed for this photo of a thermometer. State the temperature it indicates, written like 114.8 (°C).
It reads -8 (°C)
